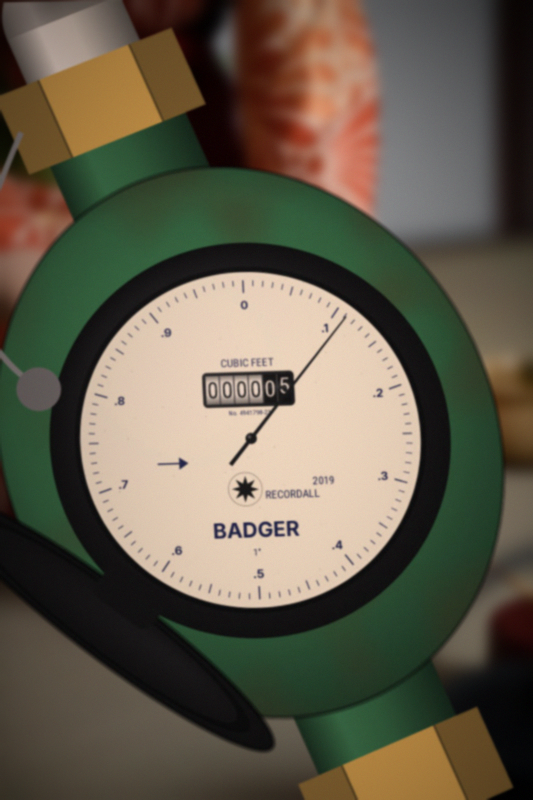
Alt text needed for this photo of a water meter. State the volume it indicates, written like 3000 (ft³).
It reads 5.11 (ft³)
